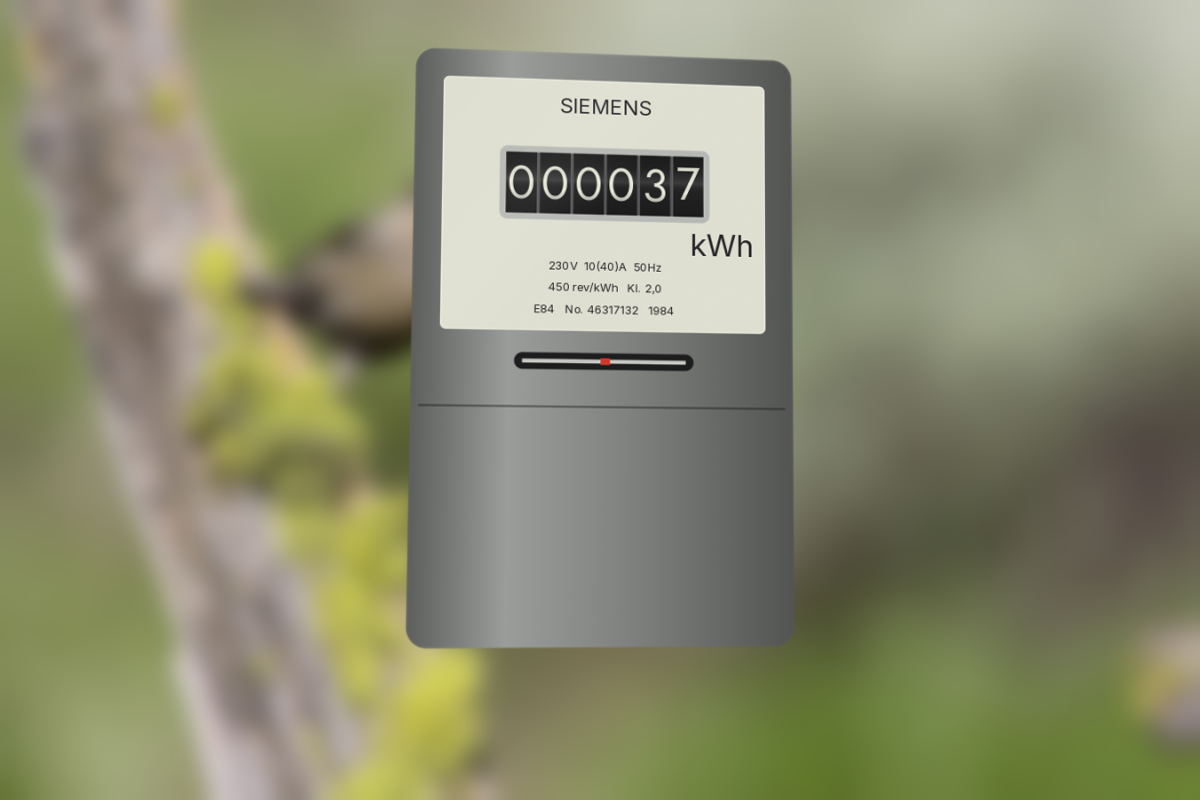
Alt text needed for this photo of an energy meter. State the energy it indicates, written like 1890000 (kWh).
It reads 37 (kWh)
